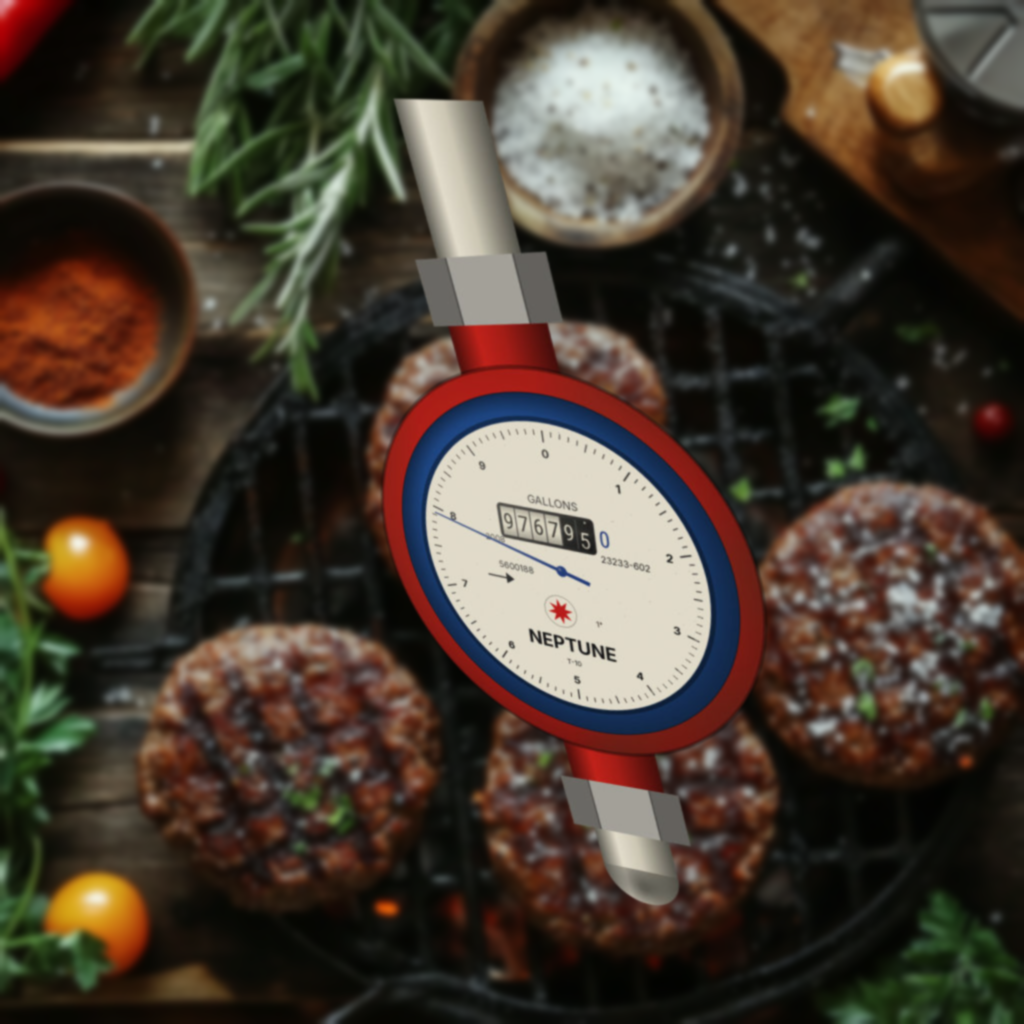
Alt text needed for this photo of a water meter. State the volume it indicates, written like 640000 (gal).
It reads 9767947.9 (gal)
